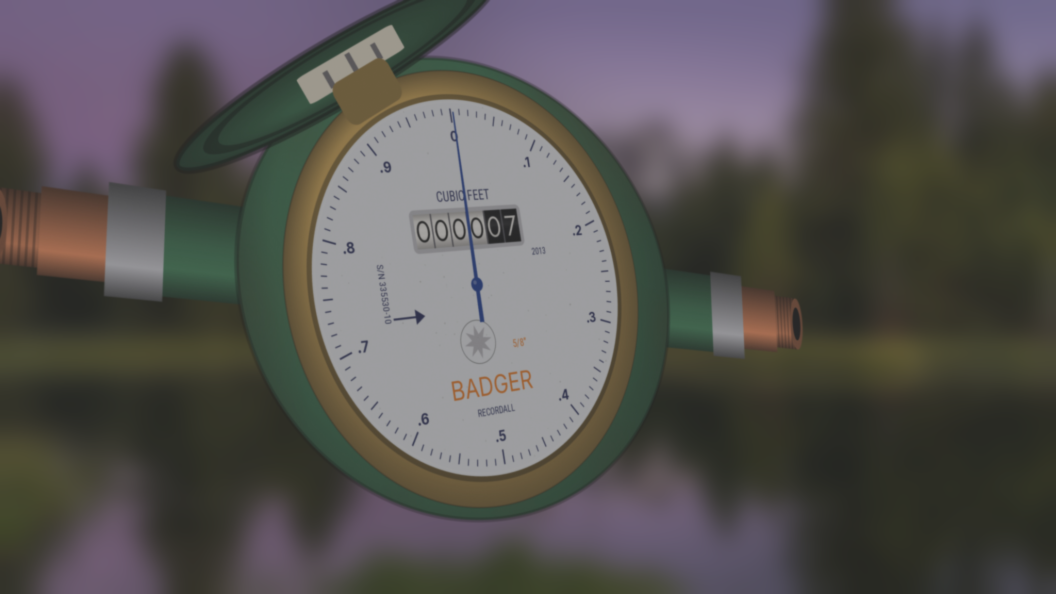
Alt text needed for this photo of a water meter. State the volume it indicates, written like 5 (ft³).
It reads 7.00 (ft³)
